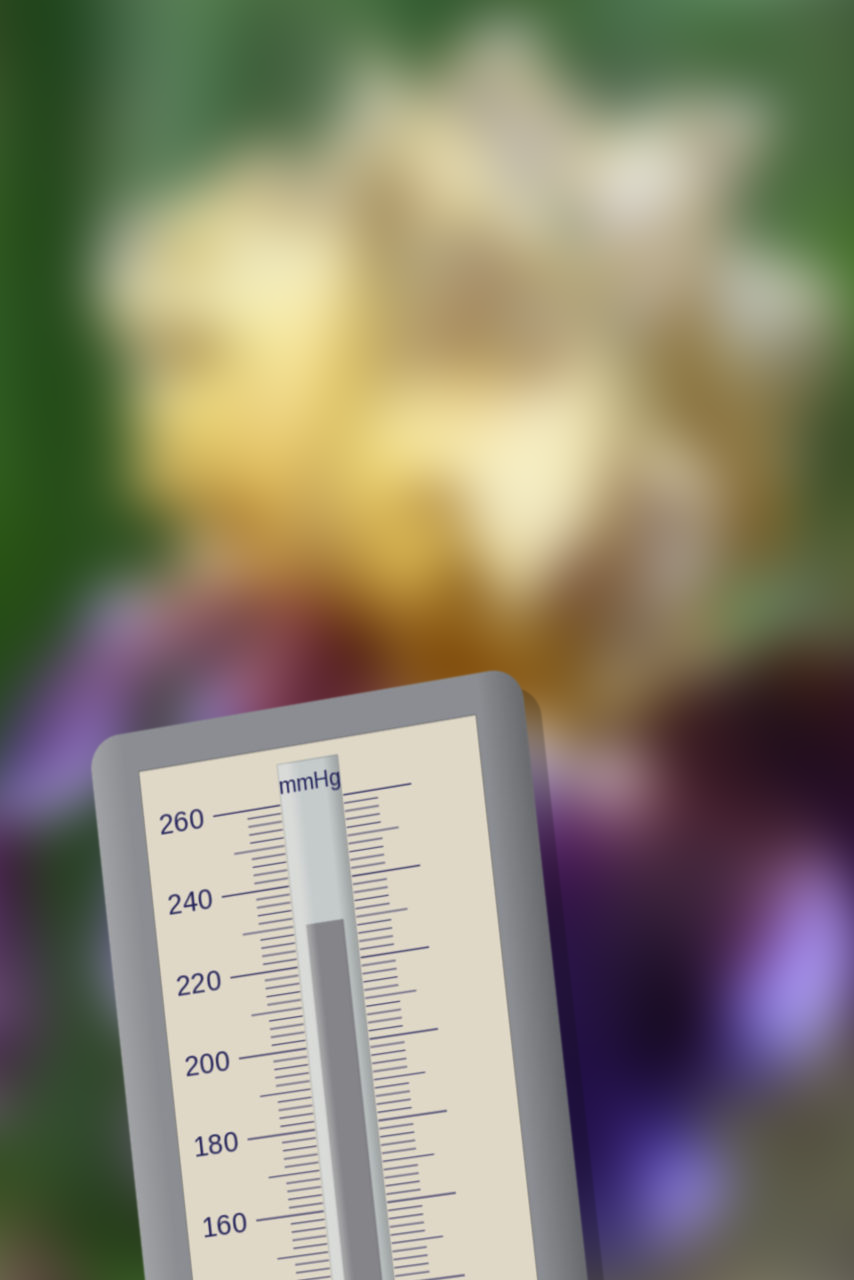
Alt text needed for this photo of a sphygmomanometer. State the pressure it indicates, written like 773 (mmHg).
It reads 230 (mmHg)
